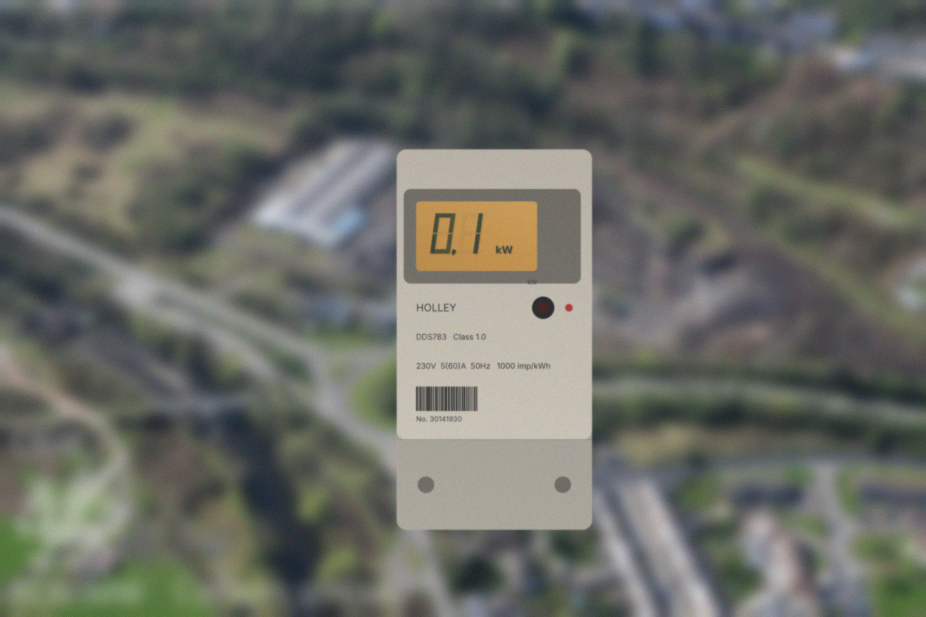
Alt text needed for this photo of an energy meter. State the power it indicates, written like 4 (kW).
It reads 0.1 (kW)
